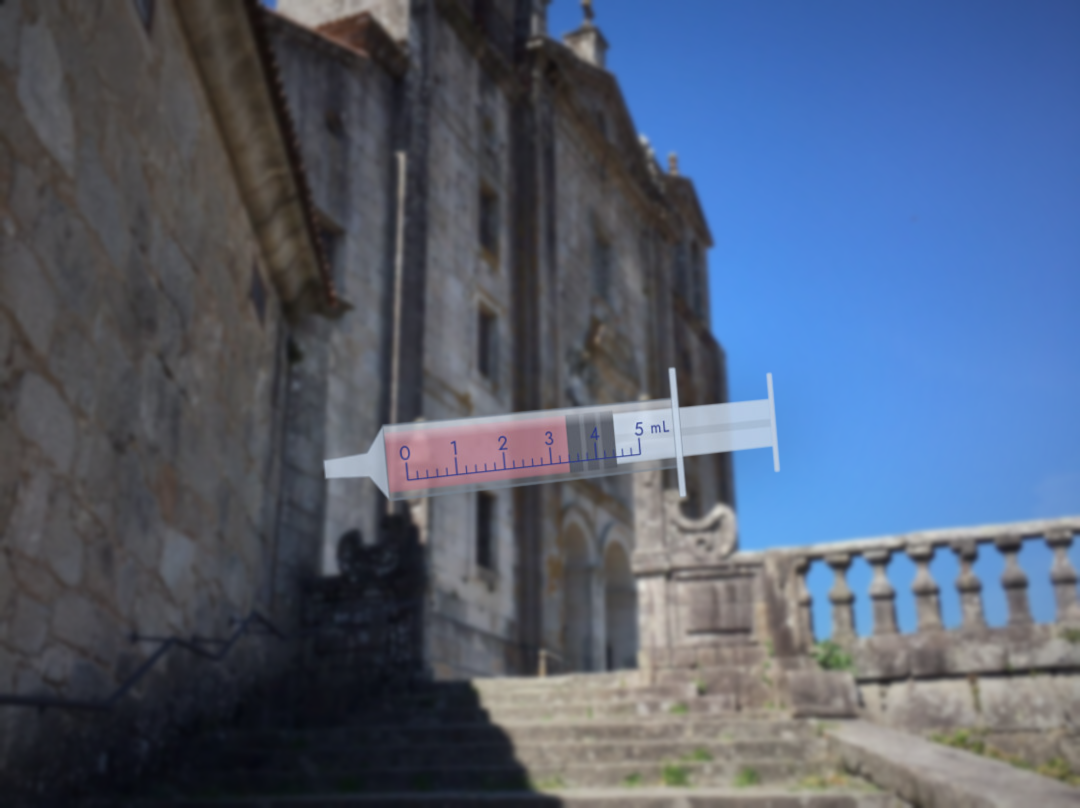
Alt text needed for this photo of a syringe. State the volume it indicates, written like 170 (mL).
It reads 3.4 (mL)
